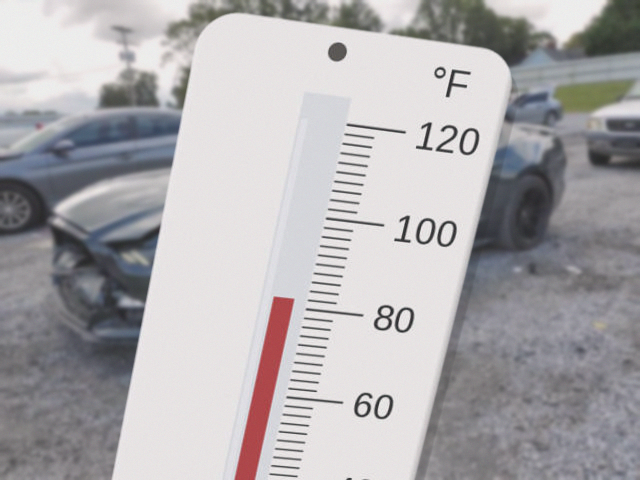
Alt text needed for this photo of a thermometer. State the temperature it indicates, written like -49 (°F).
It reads 82 (°F)
